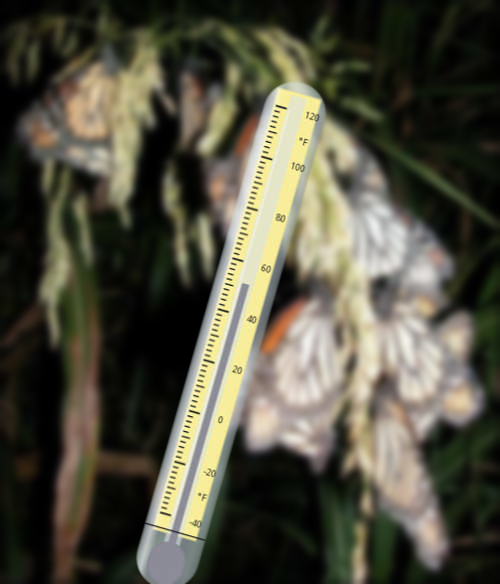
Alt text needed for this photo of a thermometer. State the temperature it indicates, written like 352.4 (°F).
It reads 52 (°F)
